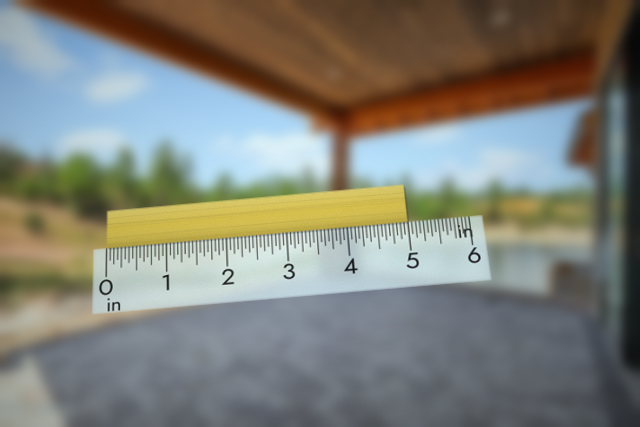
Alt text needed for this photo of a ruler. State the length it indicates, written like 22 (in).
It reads 5 (in)
